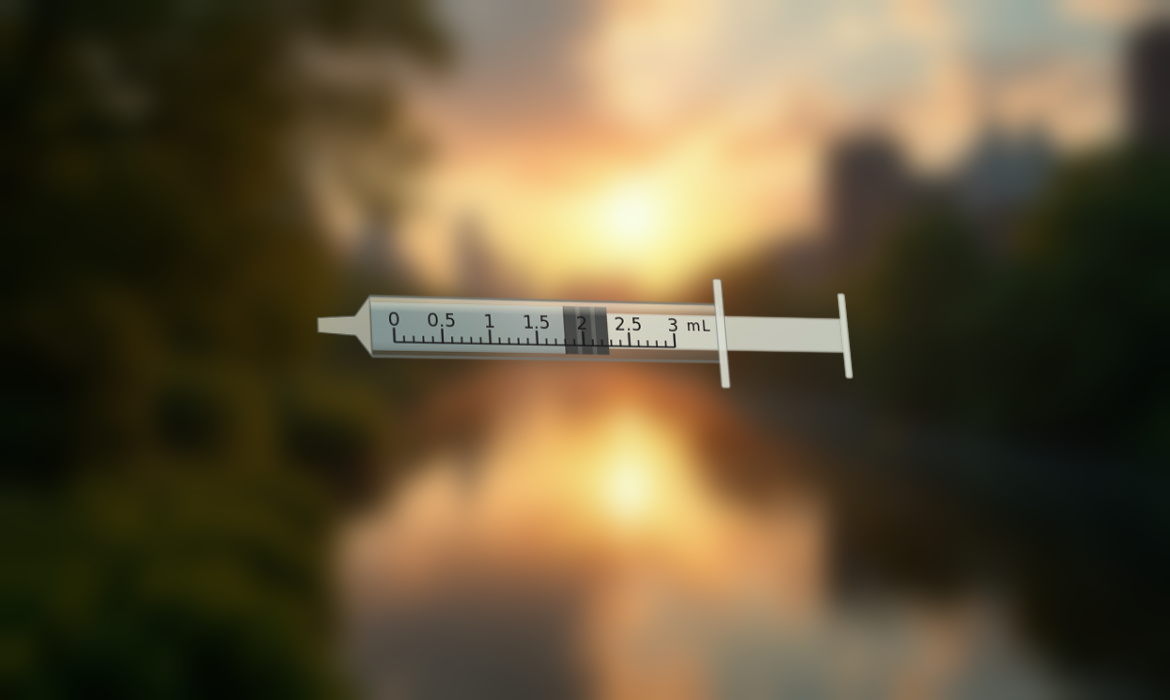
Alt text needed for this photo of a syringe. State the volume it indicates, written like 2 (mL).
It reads 1.8 (mL)
